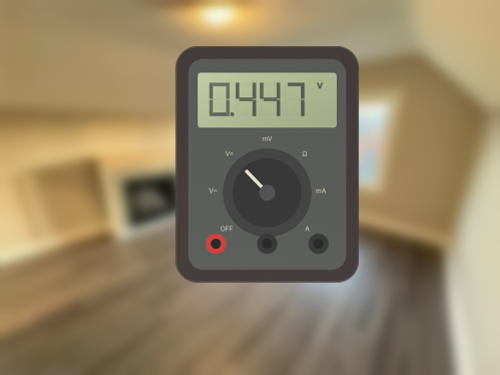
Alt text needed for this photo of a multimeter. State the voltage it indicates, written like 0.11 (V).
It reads 0.447 (V)
